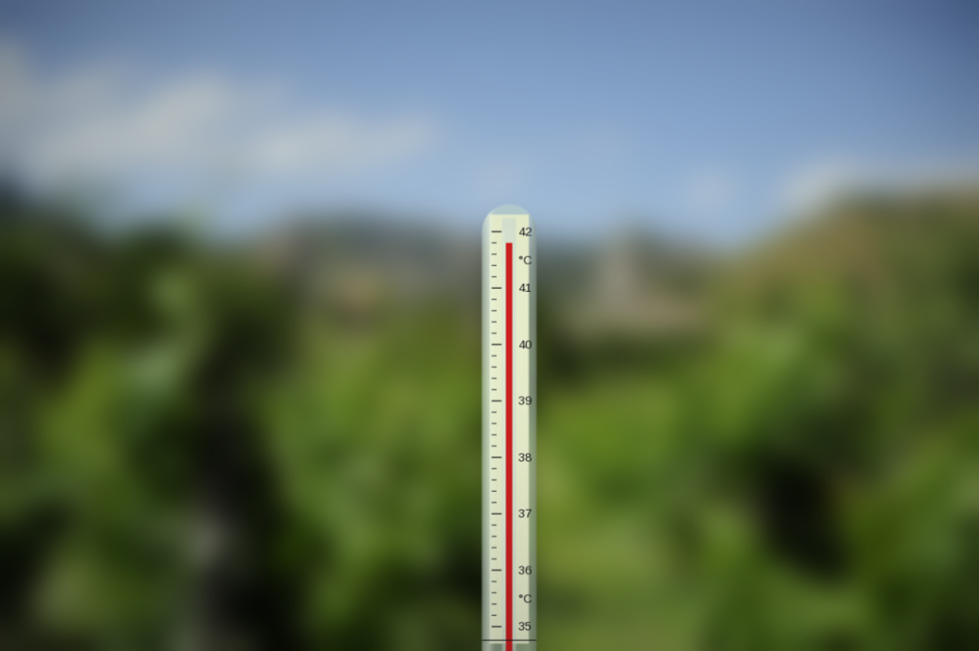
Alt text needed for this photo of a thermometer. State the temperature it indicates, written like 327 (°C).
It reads 41.8 (°C)
